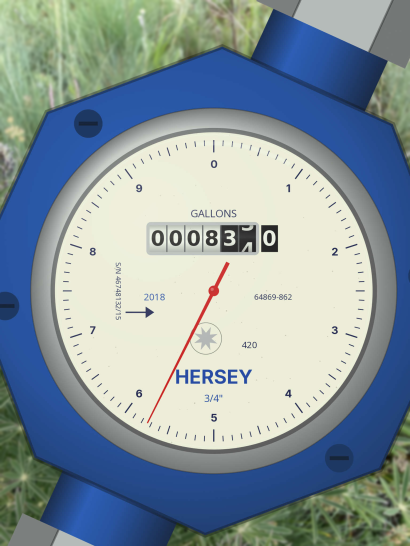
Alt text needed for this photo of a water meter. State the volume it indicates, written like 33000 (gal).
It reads 8335.7 (gal)
